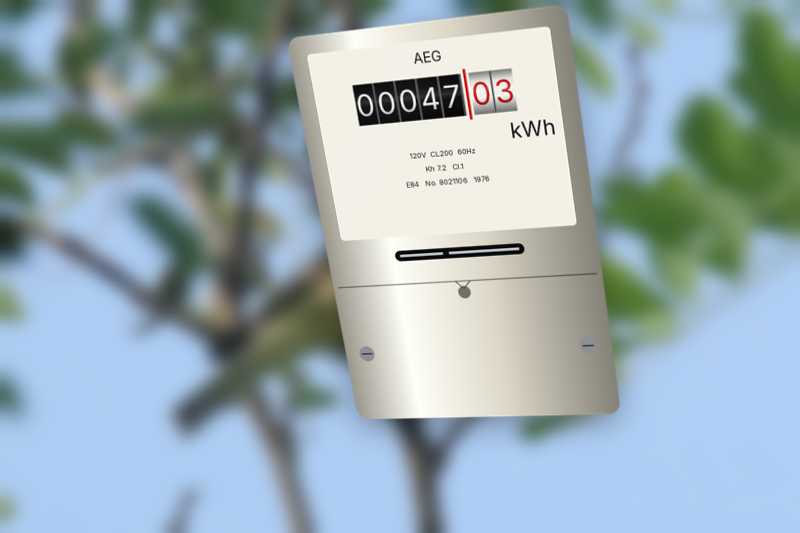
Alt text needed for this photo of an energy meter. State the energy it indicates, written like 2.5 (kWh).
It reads 47.03 (kWh)
